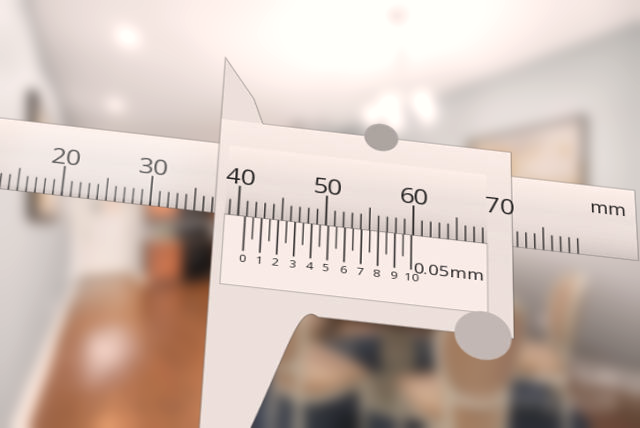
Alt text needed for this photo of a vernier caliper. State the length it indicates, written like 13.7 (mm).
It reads 40.8 (mm)
